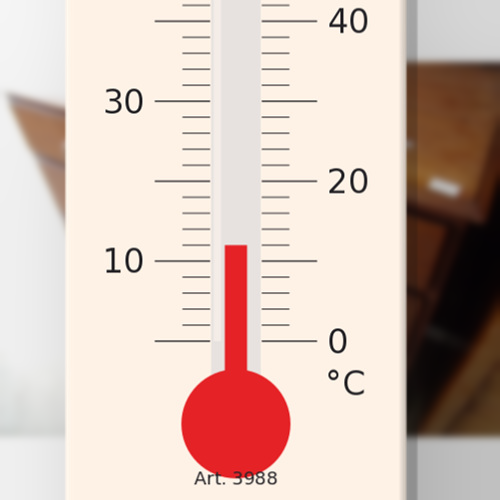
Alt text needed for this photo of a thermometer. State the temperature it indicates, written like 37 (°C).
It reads 12 (°C)
